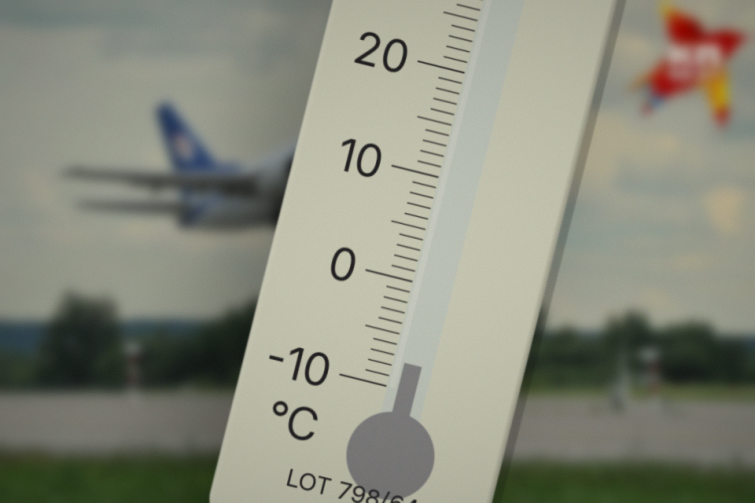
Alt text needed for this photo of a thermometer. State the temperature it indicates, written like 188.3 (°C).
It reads -7.5 (°C)
